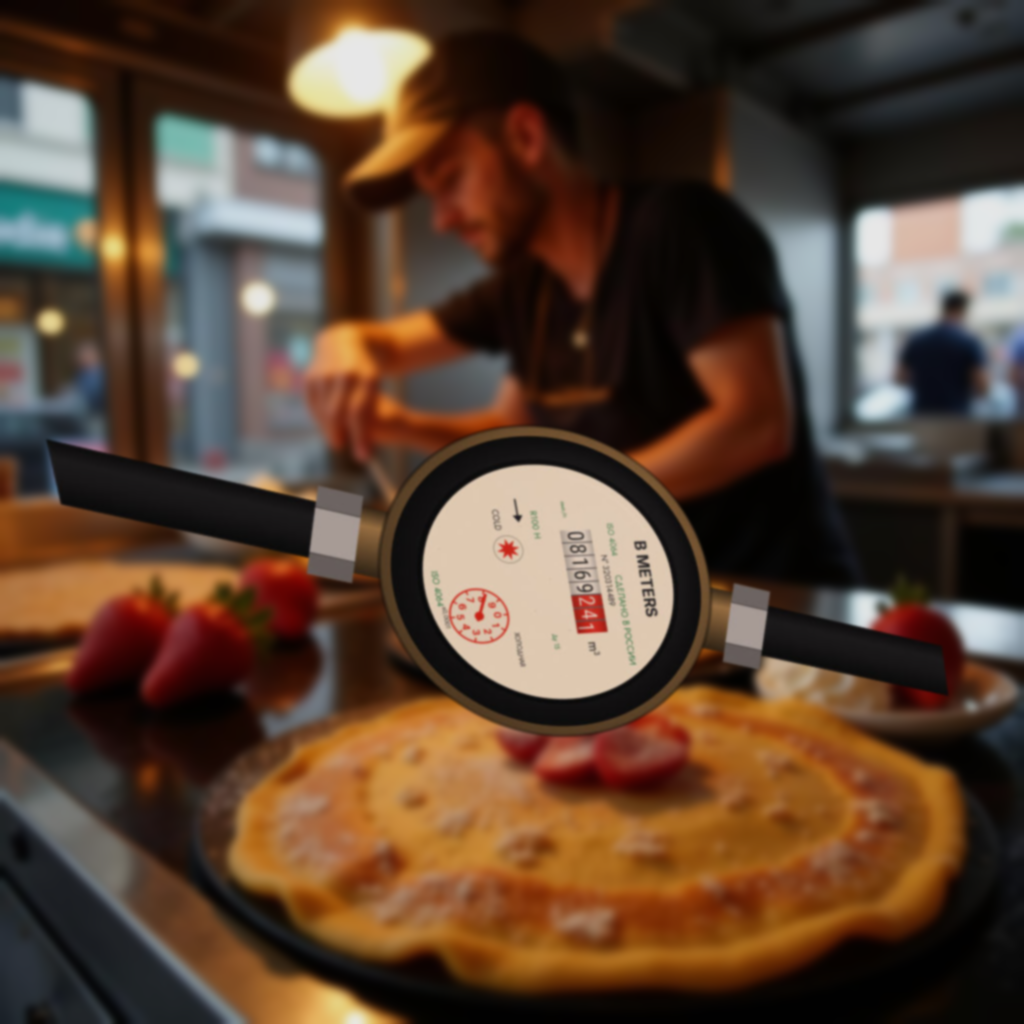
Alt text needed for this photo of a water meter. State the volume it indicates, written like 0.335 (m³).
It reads 8169.2408 (m³)
